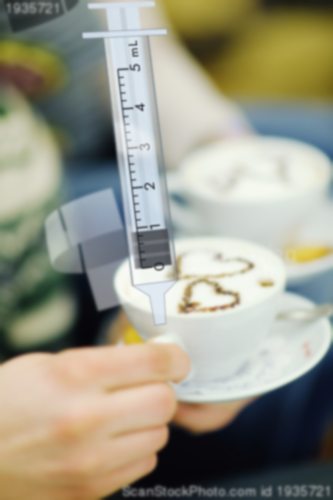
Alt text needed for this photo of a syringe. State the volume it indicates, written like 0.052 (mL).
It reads 0 (mL)
